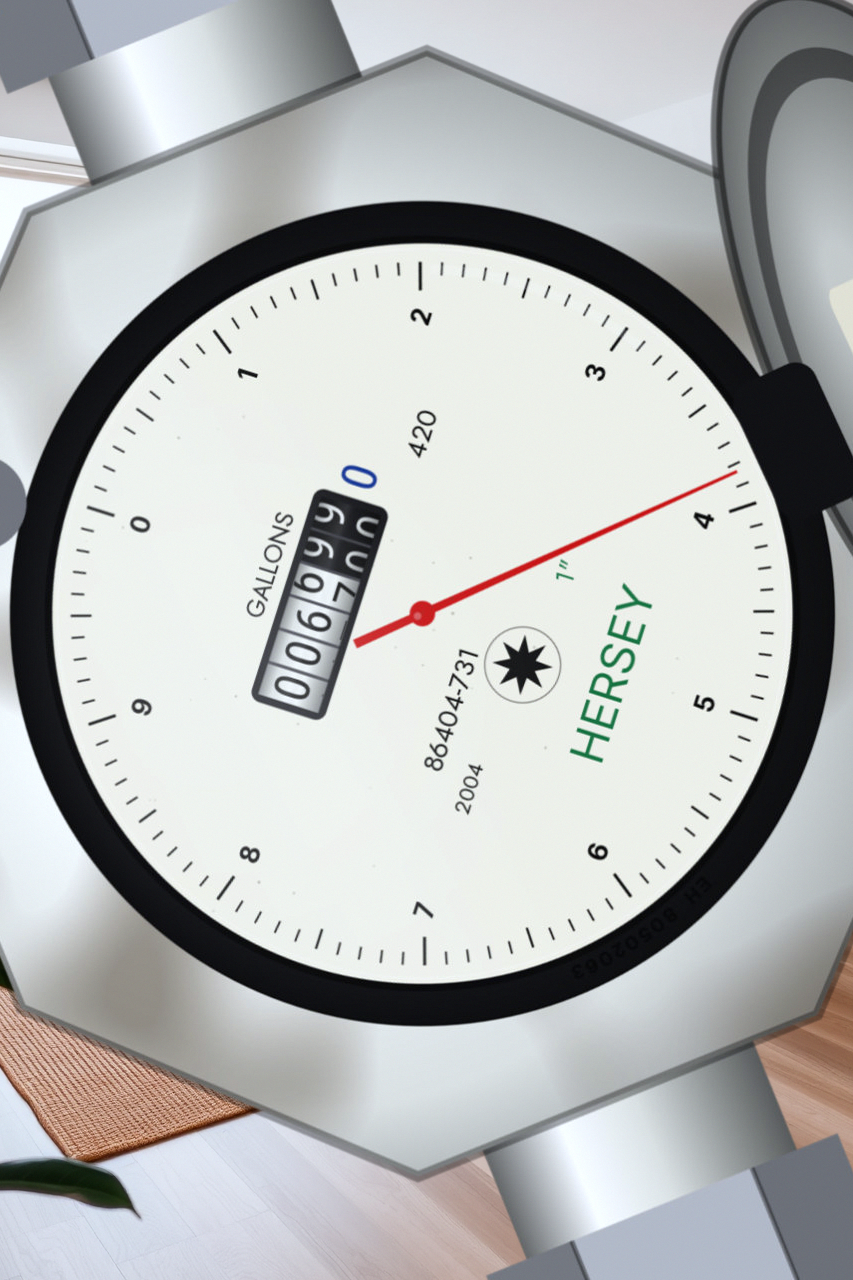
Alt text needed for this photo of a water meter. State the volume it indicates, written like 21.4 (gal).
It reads 66993.8 (gal)
